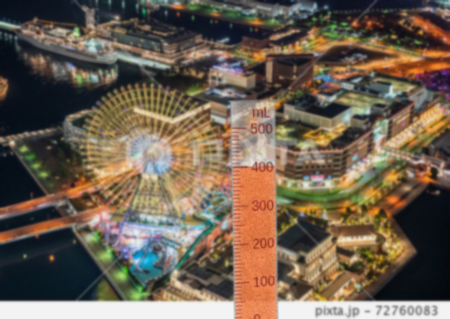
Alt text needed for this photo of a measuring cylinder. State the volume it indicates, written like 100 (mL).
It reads 400 (mL)
